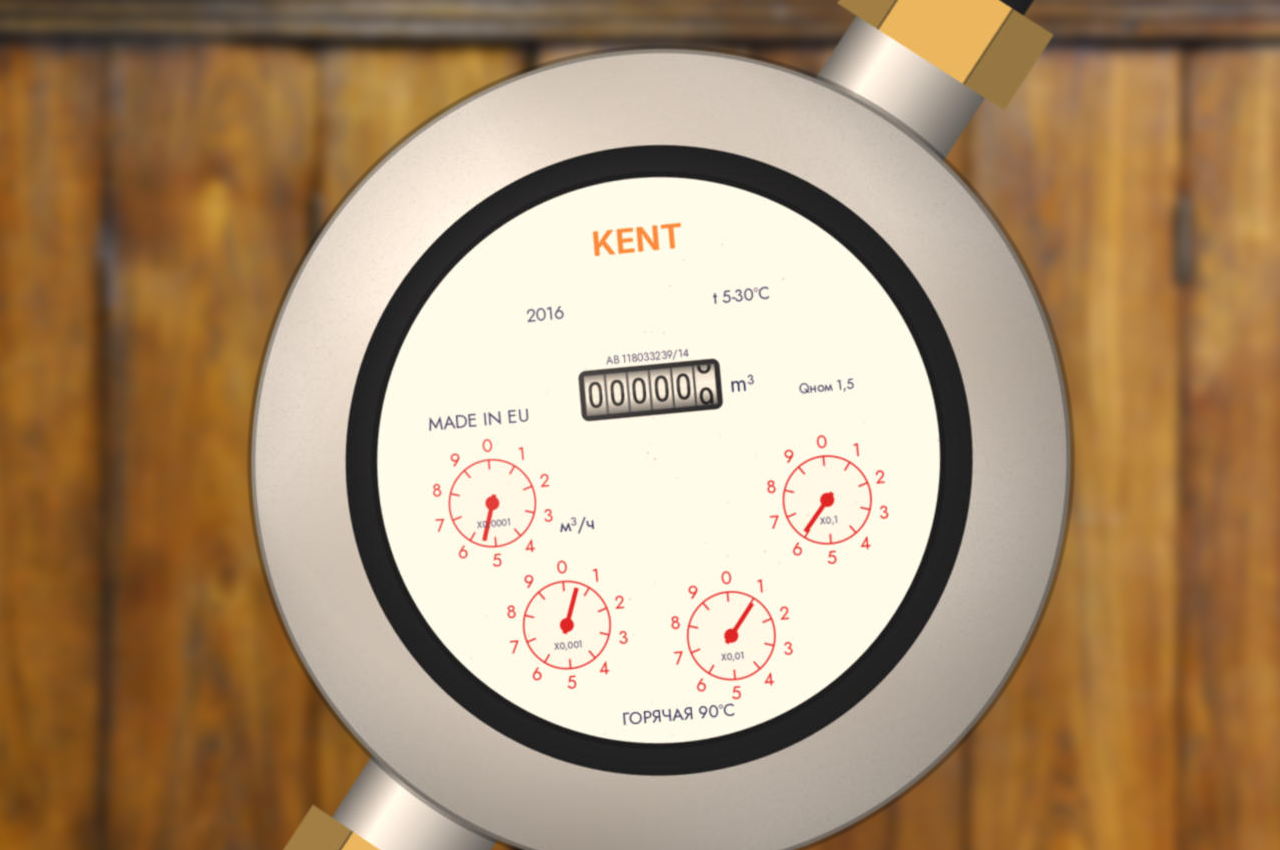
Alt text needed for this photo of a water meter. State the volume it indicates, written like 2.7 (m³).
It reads 8.6105 (m³)
